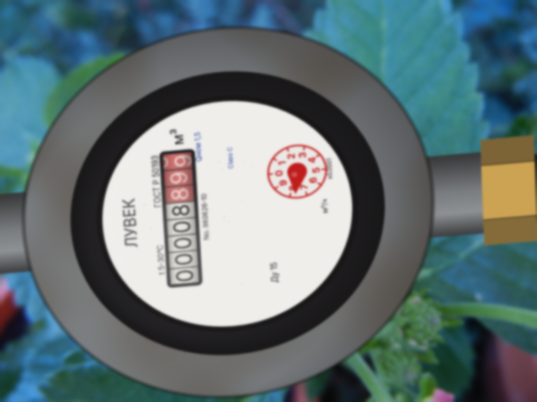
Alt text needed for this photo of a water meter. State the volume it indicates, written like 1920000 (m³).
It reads 8.8987 (m³)
